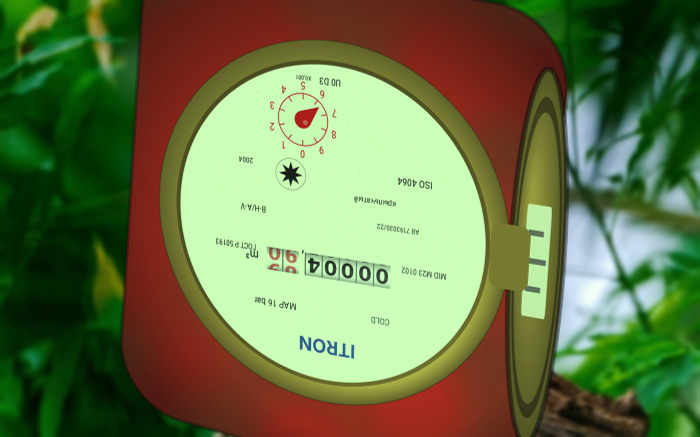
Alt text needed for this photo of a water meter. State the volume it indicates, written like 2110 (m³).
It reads 4.896 (m³)
